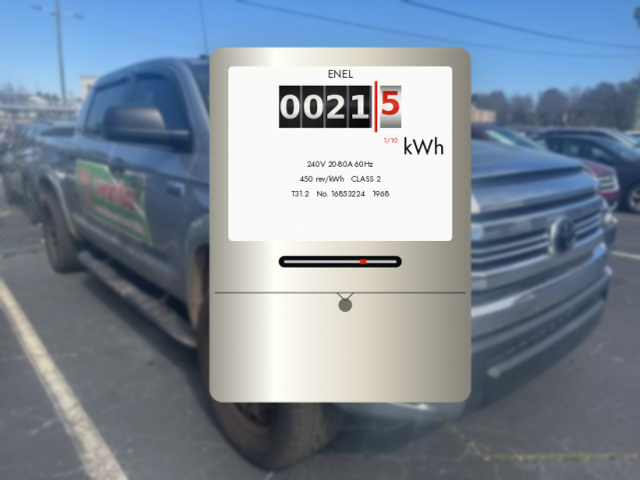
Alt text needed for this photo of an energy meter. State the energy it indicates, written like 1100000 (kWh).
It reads 21.5 (kWh)
